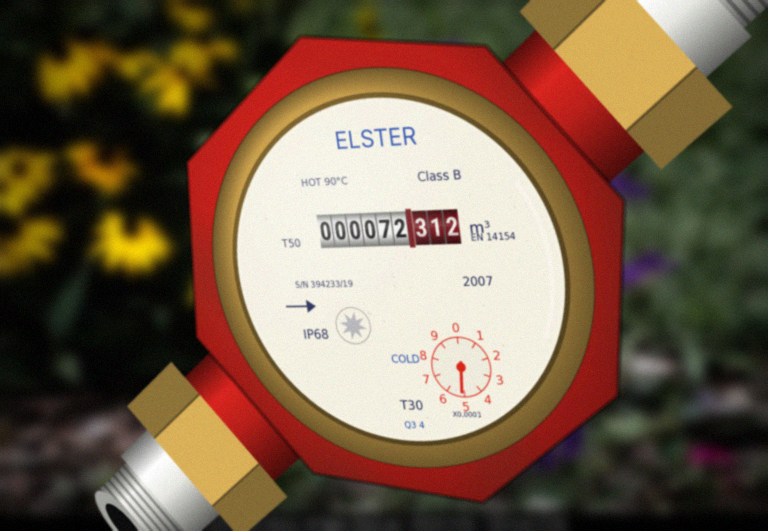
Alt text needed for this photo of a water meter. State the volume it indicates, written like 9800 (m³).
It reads 72.3125 (m³)
